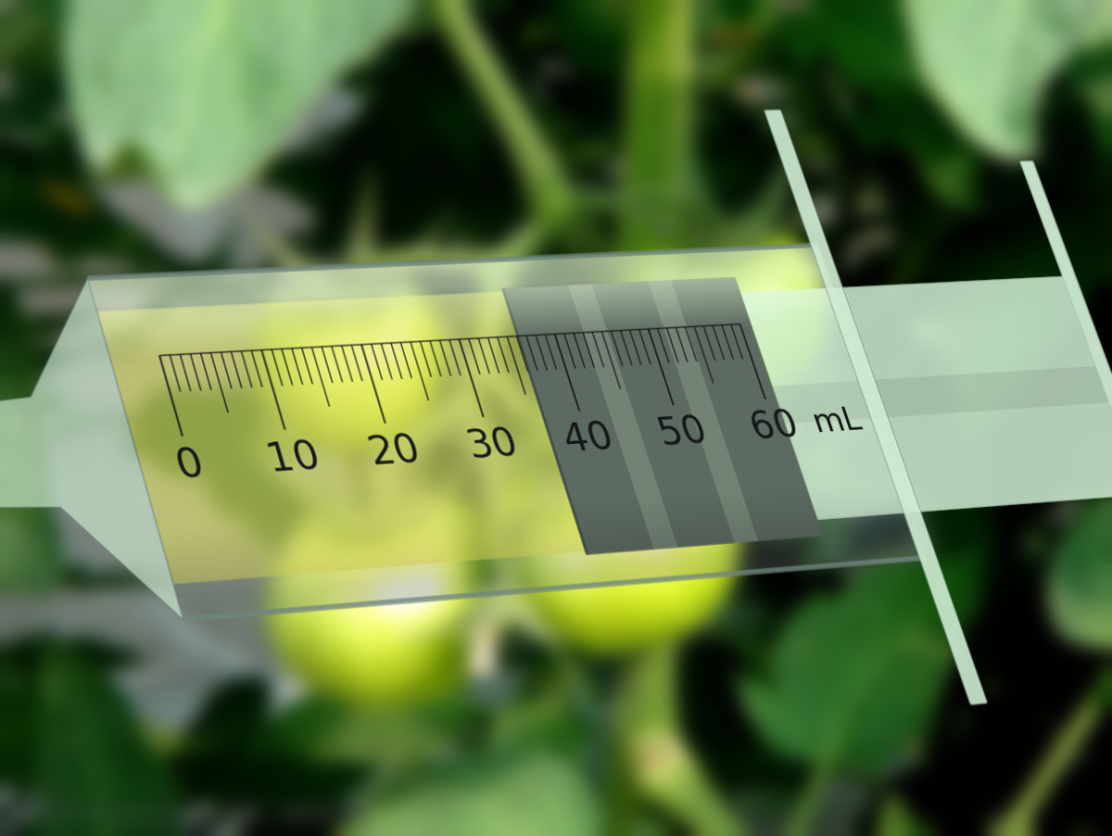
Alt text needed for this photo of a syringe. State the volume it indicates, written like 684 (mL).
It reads 36 (mL)
